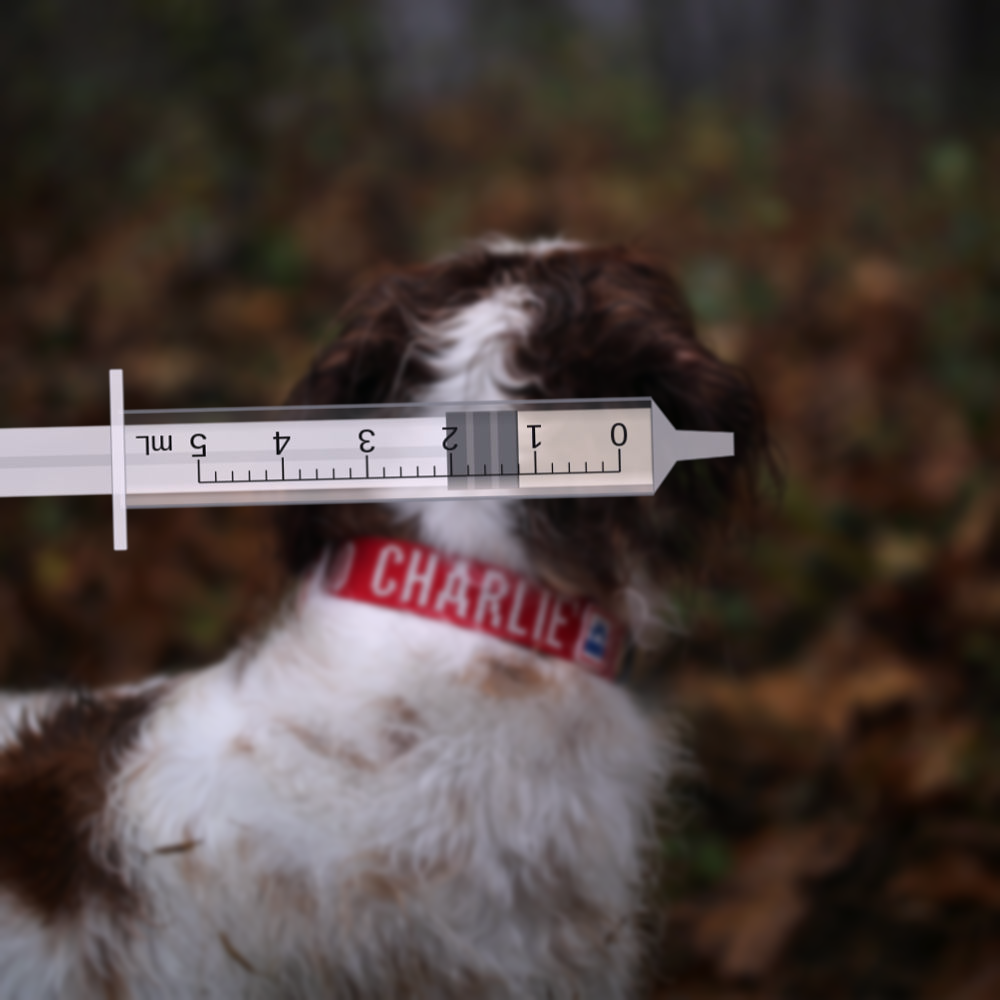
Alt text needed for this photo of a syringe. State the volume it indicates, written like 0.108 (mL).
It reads 1.2 (mL)
